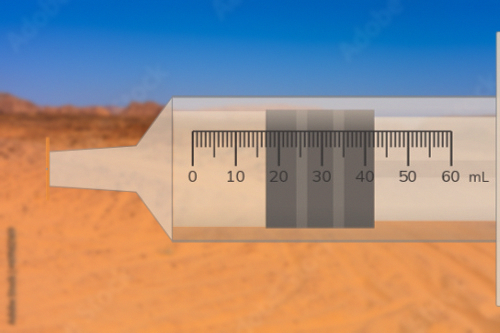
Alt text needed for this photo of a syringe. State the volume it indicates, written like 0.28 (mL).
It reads 17 (mL)
